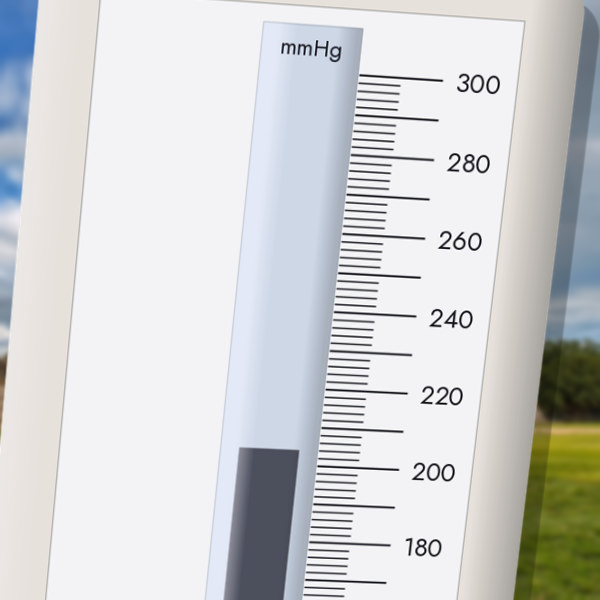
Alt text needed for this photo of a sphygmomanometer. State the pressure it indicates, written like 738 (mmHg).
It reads 204 (mmHg)
